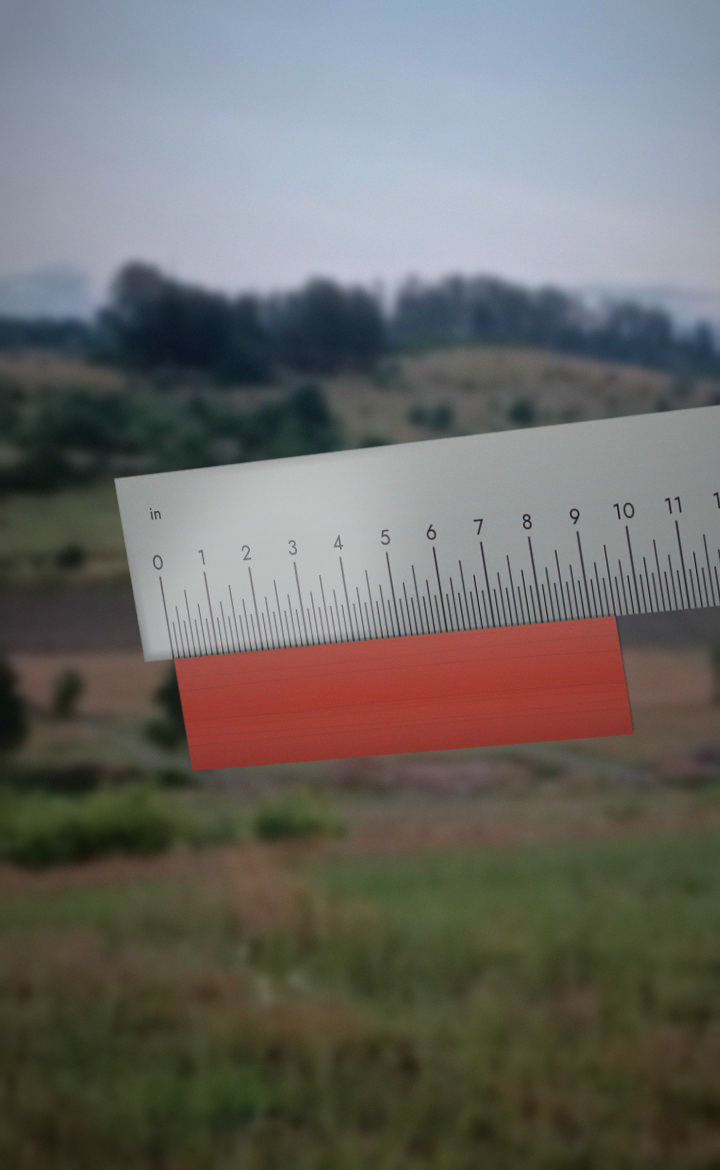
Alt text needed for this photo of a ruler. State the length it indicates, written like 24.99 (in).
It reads 9.5 (in)
